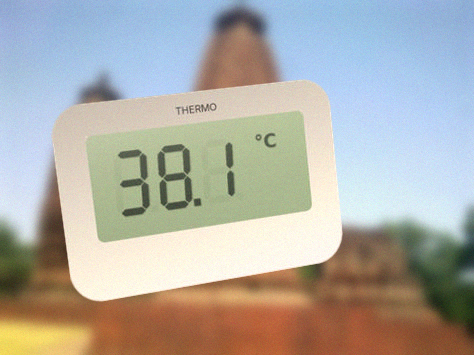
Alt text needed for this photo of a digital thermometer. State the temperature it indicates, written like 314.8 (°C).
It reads 38.1 (°C)
